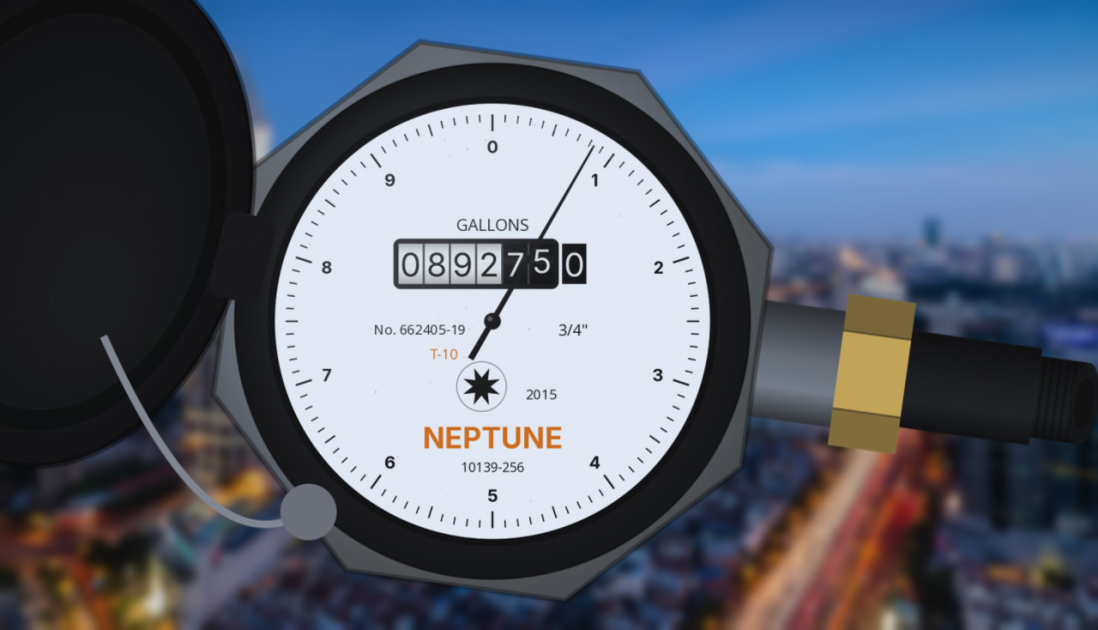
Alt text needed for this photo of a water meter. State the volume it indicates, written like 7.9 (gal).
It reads 892750.8 (gal)
